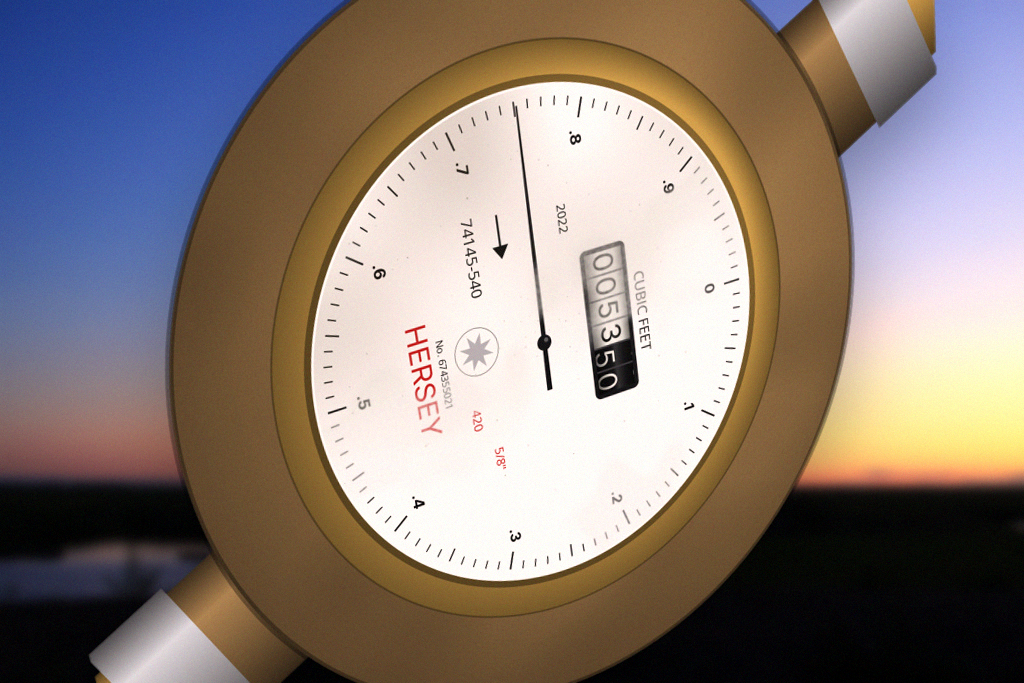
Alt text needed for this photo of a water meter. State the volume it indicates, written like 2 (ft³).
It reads 5349.75 (ft³)
